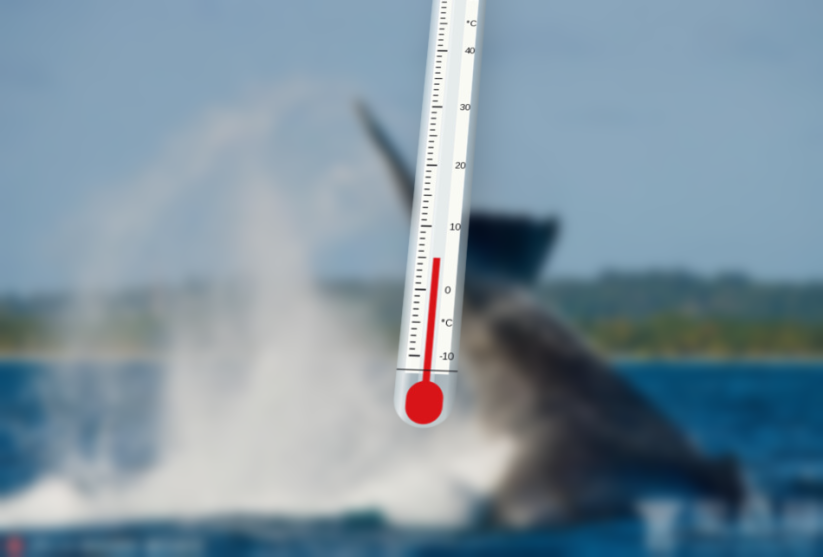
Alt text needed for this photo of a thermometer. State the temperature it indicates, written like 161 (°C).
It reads 5 (°C)
